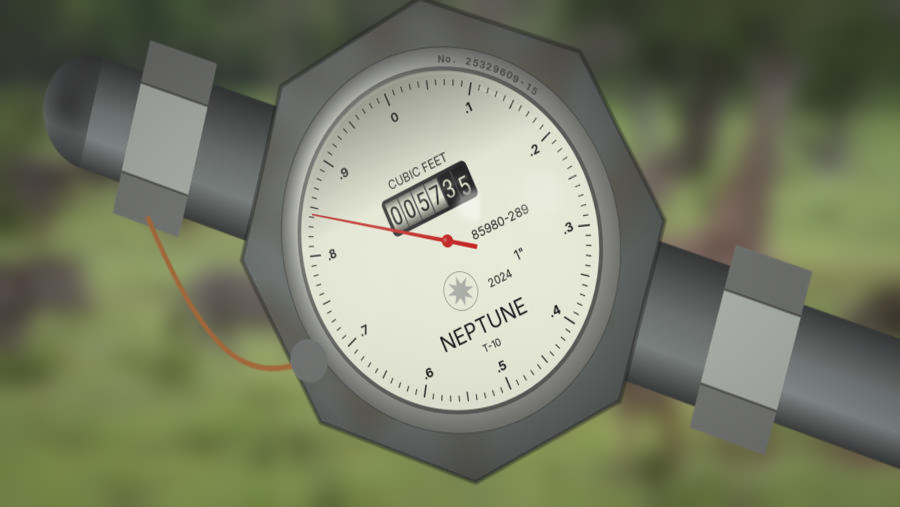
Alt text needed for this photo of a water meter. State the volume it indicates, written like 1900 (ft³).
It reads 5734.84 (ft³)
